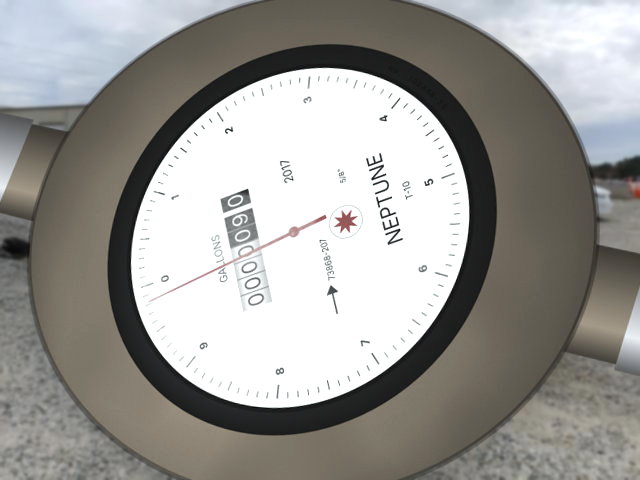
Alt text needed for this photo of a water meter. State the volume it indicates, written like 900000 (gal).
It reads 89.8 (gal)
